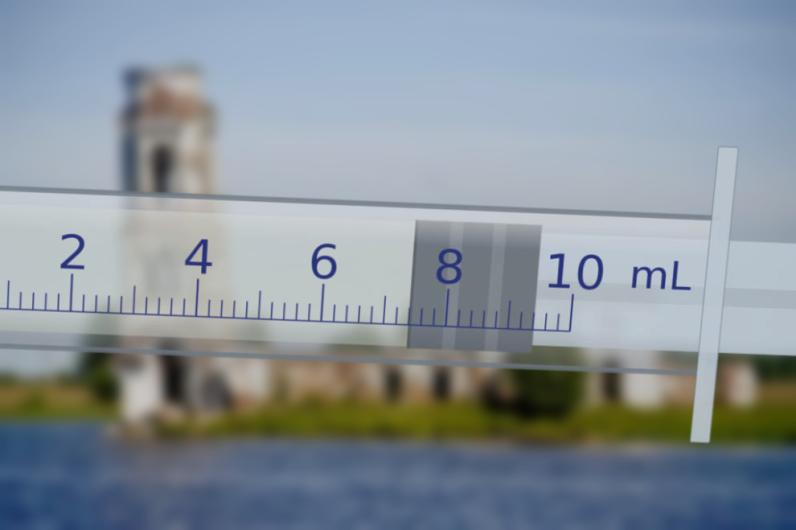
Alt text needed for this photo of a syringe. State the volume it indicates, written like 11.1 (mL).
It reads 7.4 (mL)
